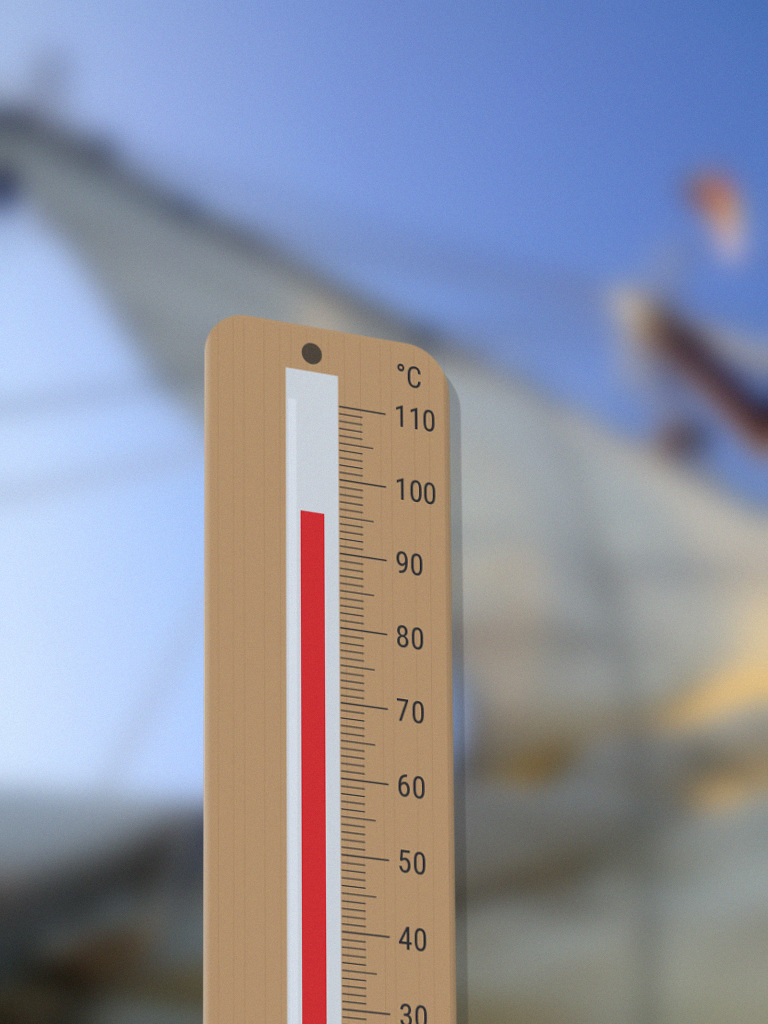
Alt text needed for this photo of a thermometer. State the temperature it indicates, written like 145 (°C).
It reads 95 (°C)
